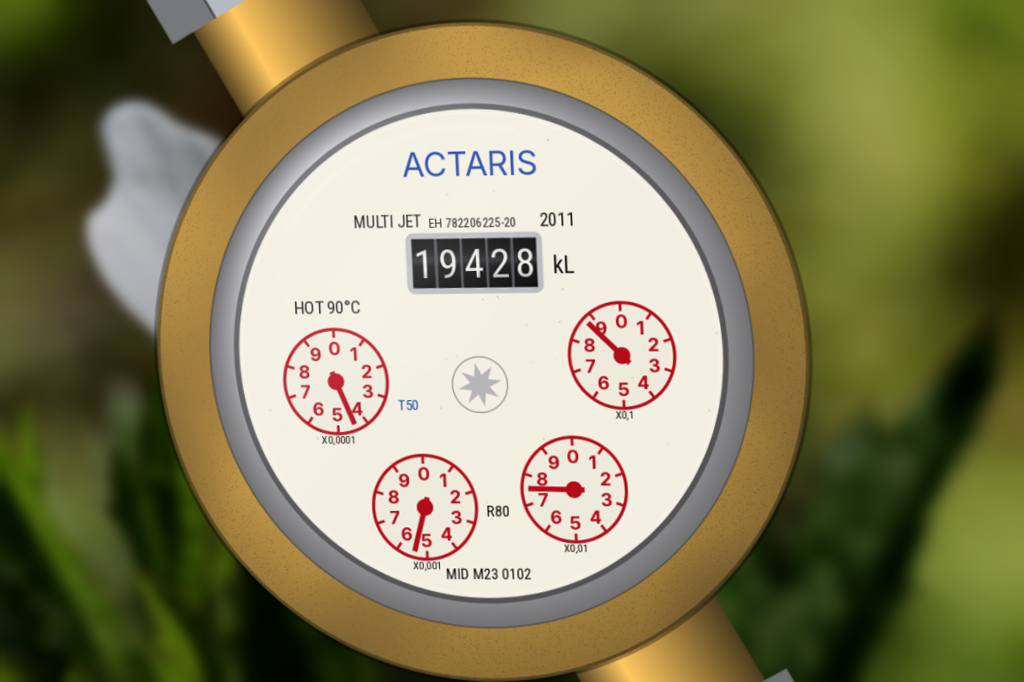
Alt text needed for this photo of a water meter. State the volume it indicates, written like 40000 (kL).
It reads 19428.8754 (kL)
